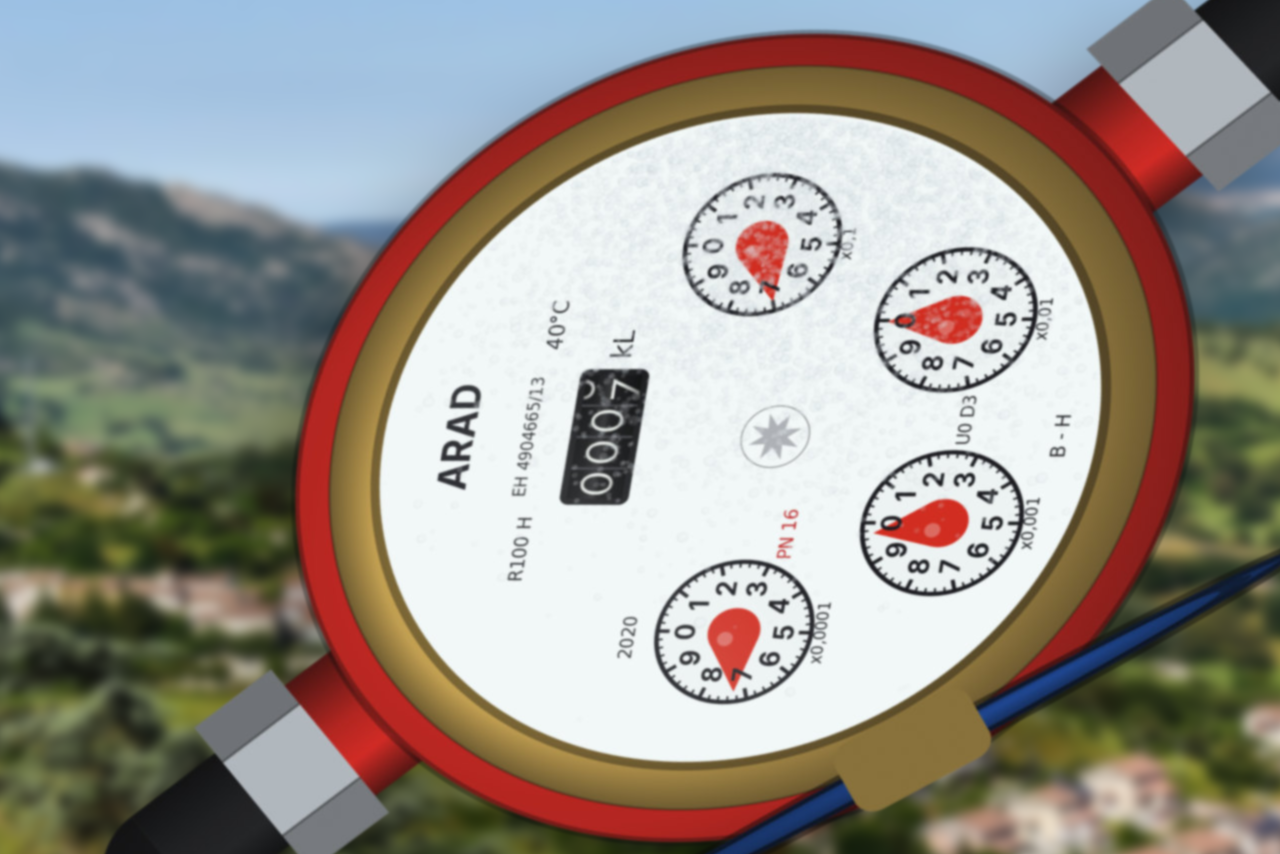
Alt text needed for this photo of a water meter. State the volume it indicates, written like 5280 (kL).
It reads 6.6997 (kL)
